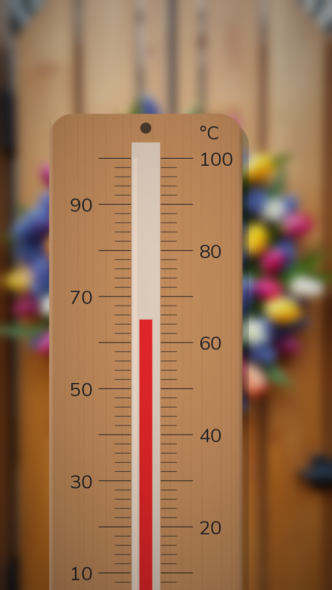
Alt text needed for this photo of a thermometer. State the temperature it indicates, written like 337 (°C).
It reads 65 (°C)
